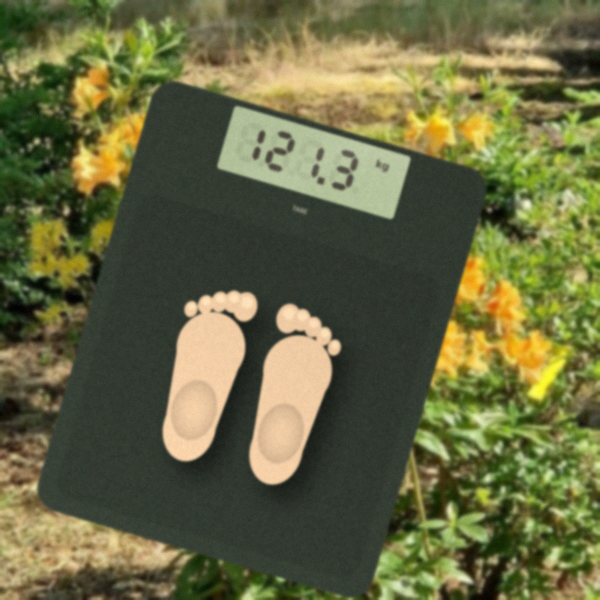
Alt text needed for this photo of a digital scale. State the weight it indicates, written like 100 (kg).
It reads 121.3 (kg)
